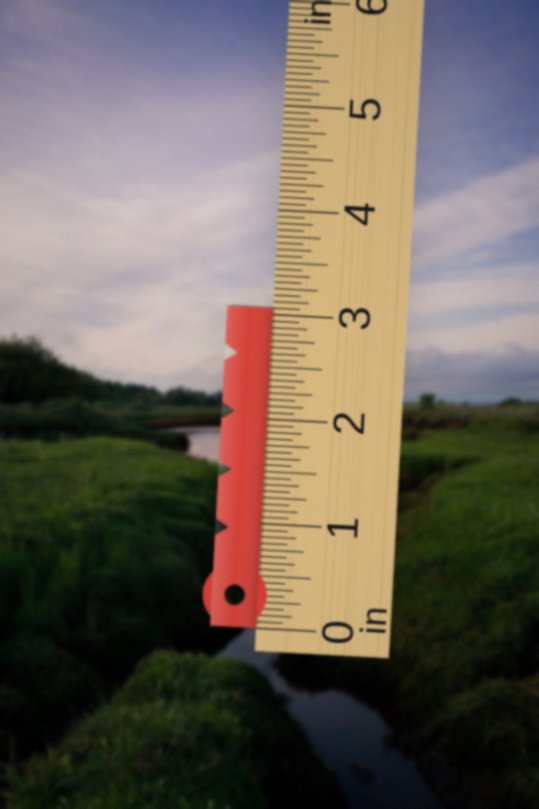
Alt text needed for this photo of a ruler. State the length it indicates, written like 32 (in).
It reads 3.0625 (in)
